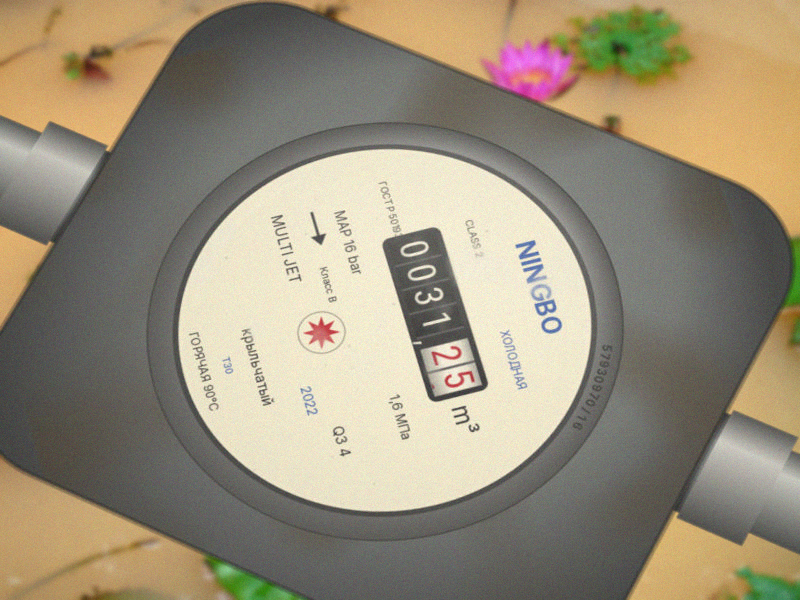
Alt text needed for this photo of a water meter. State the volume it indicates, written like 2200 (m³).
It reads 31.25 (m³)
